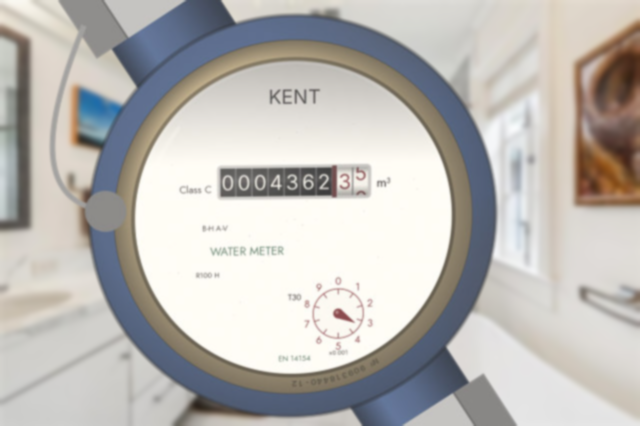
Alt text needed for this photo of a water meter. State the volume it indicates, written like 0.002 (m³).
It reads 4362.353 (m³)
